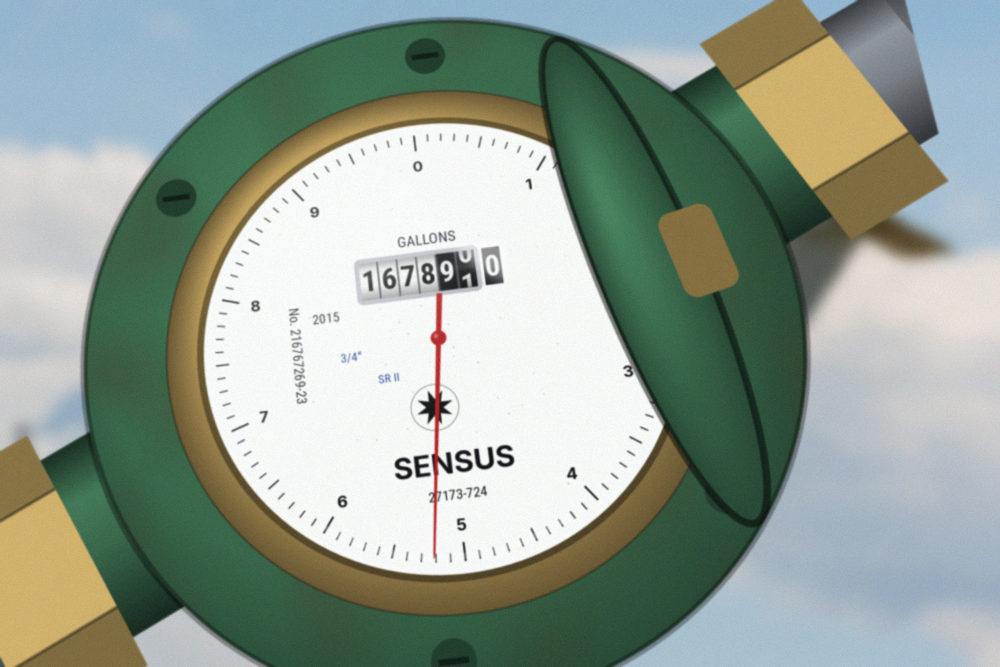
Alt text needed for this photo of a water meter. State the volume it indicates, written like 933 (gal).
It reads 1678905.2 (gal)
